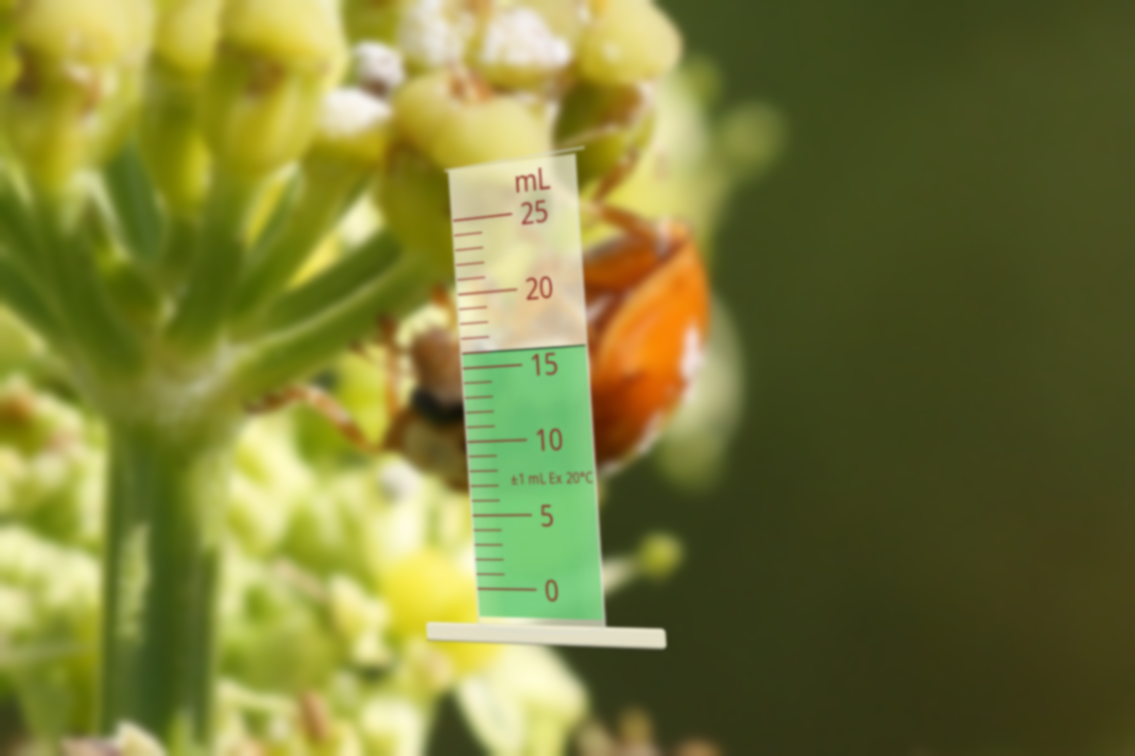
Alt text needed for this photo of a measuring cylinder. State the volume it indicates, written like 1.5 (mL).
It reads 16 (mL)
